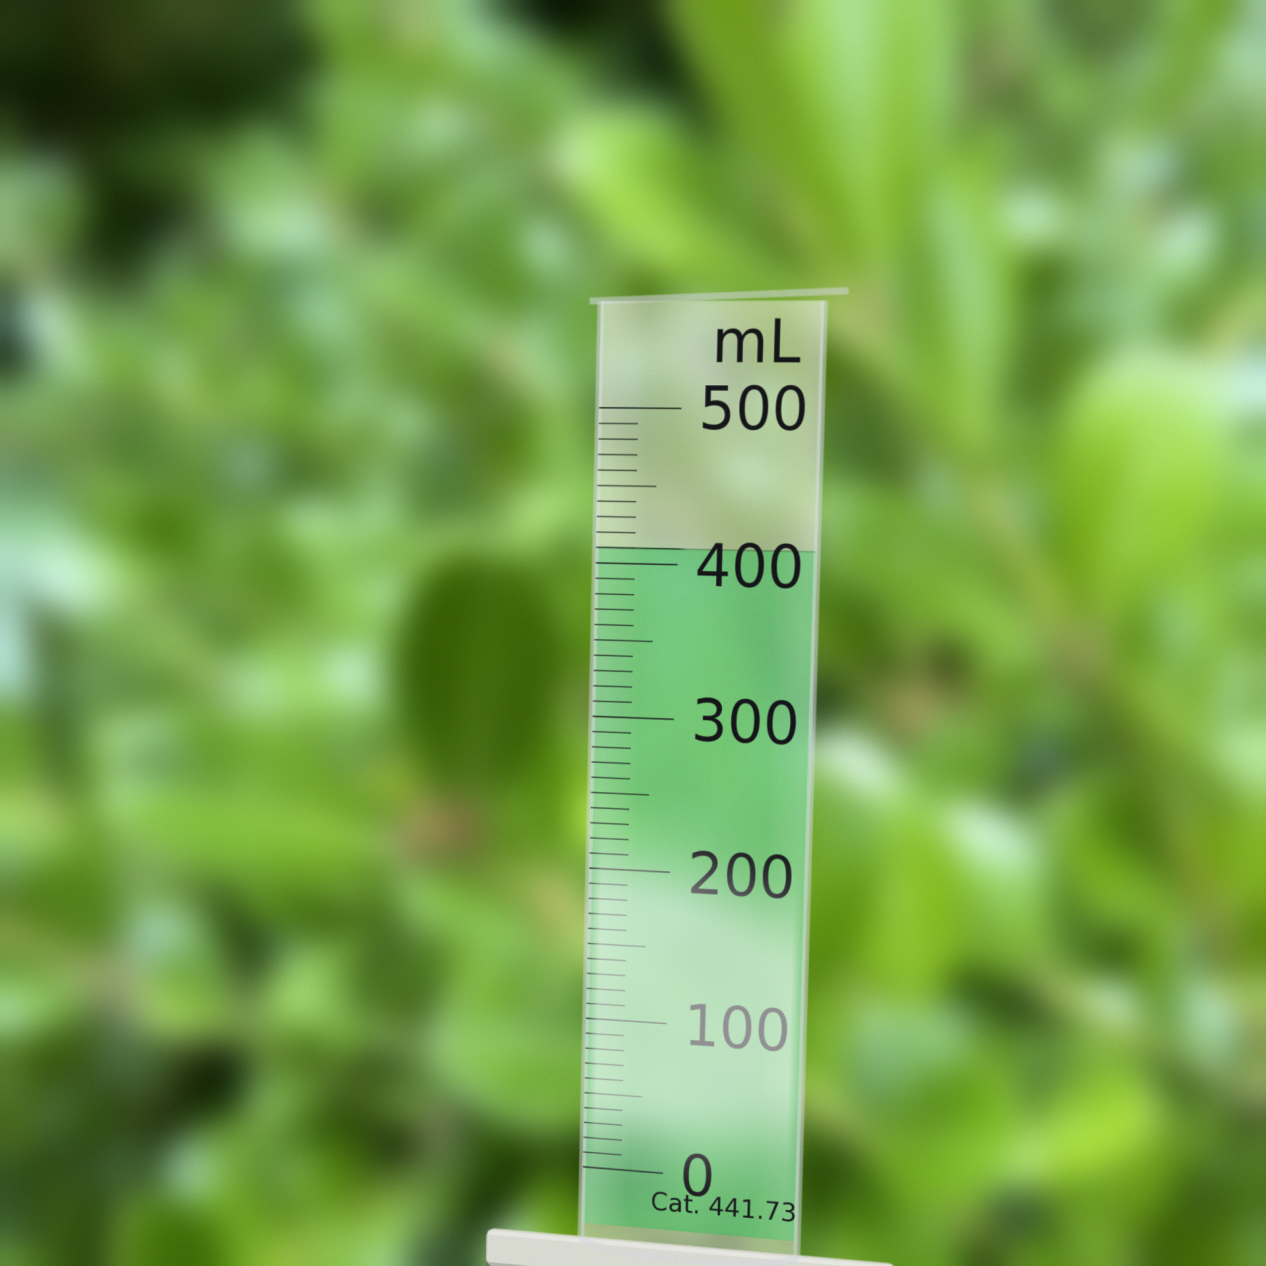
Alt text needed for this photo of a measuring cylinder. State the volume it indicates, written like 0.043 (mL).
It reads 410 (mL)
